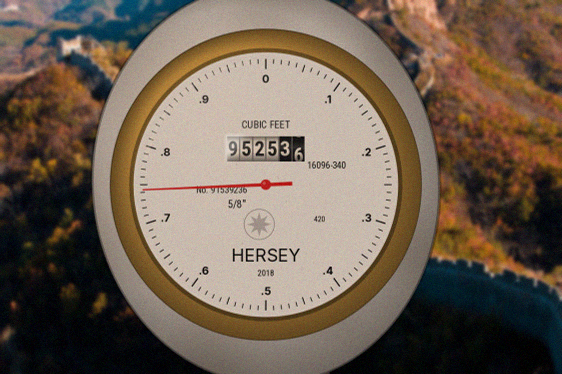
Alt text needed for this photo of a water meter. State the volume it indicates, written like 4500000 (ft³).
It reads 952535.74 (ft³)
